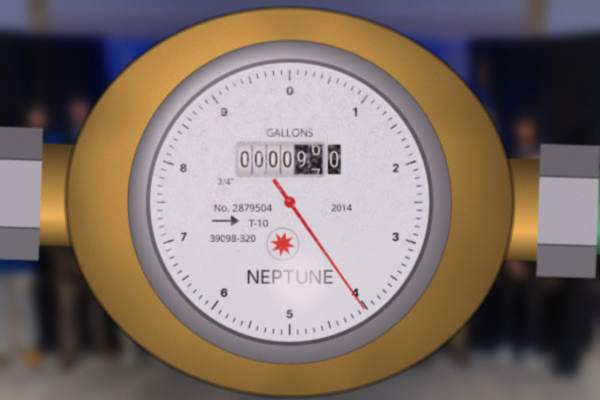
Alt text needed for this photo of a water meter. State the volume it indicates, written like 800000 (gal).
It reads 964.0 (gal)
